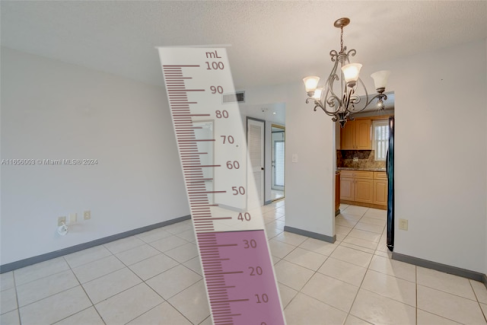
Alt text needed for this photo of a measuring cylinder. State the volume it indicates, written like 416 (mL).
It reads 35 (mL)
